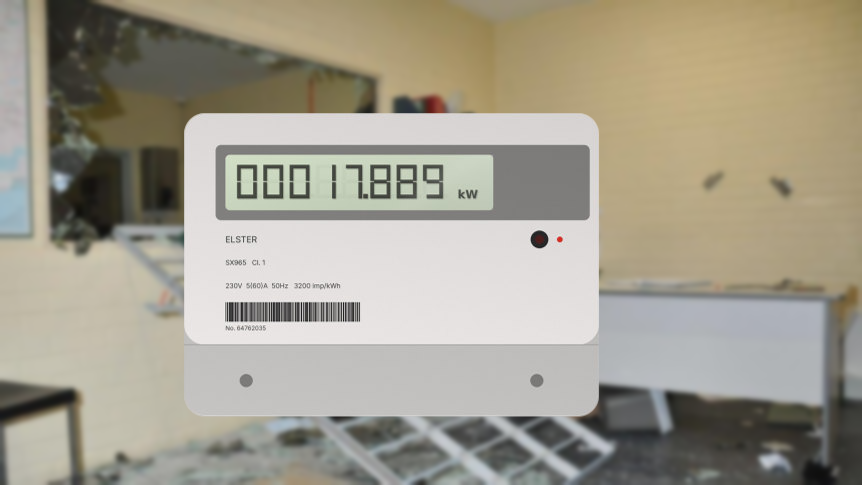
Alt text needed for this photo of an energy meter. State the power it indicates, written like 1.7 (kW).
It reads 17.889 (kW)
